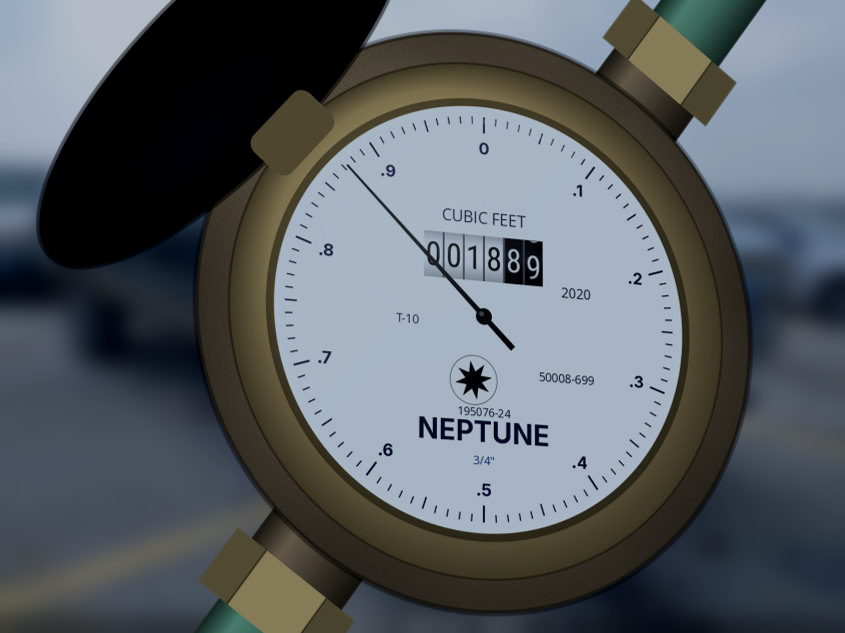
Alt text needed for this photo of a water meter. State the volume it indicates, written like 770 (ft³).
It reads 1888.87 (ft³)
